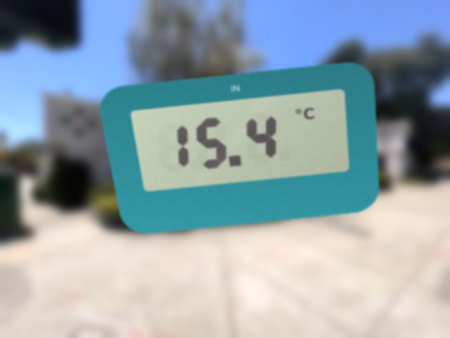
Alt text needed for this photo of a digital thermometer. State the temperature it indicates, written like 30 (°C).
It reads 15.4 (°C)
